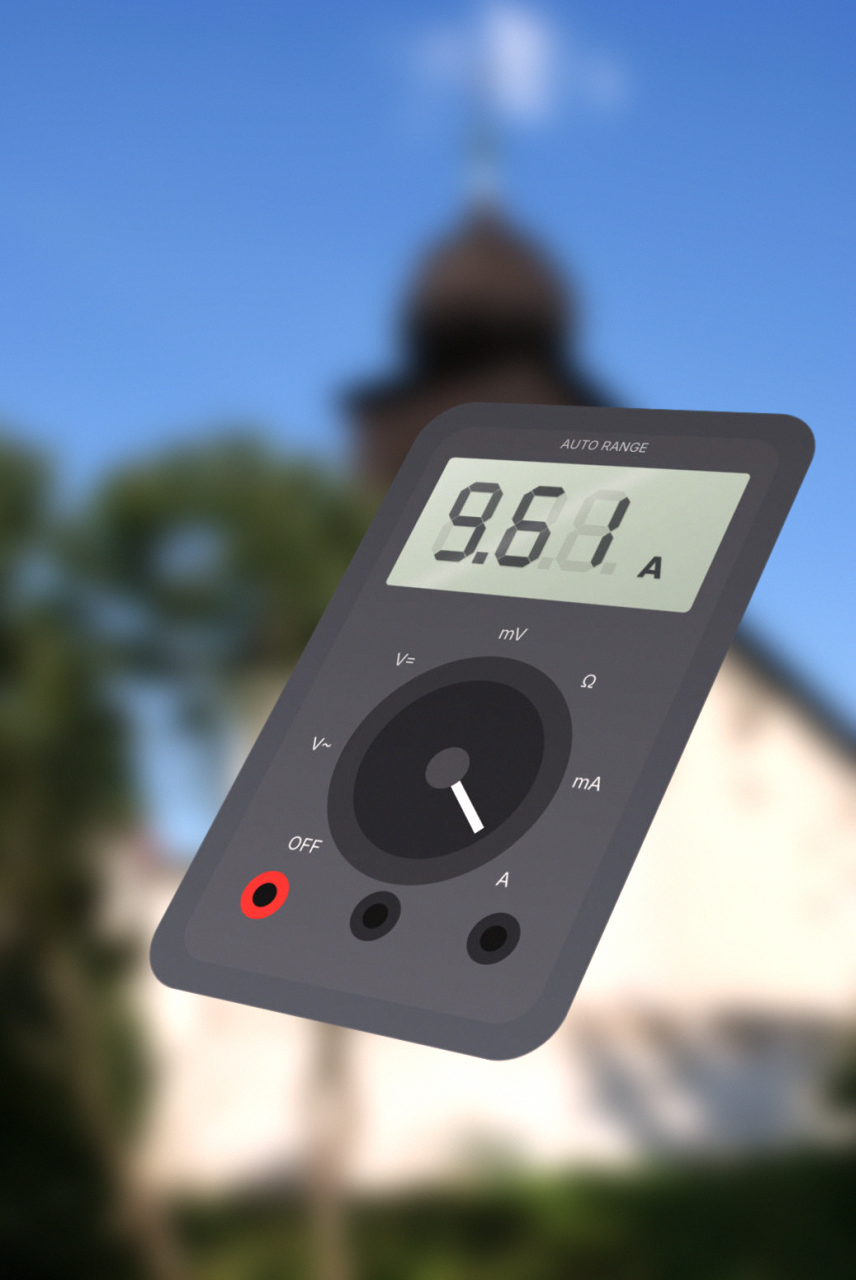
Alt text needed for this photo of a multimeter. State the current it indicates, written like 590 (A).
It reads 9.61 (A)
